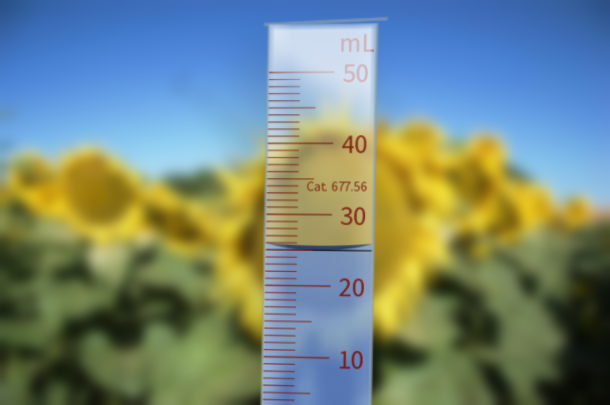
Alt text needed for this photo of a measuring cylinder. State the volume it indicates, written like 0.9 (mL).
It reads 25 (mL)
